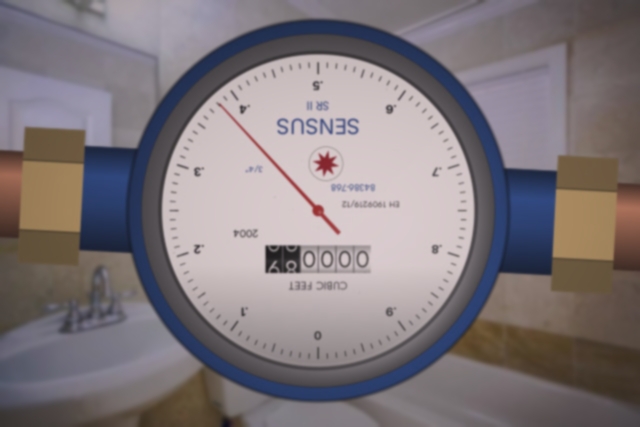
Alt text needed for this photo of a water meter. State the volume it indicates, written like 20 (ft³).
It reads 89.38 (ft³)
